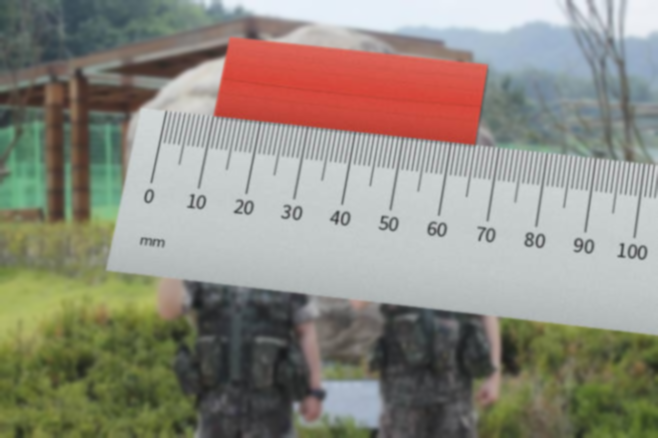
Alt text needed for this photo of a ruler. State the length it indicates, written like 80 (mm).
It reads 55 (mm)
